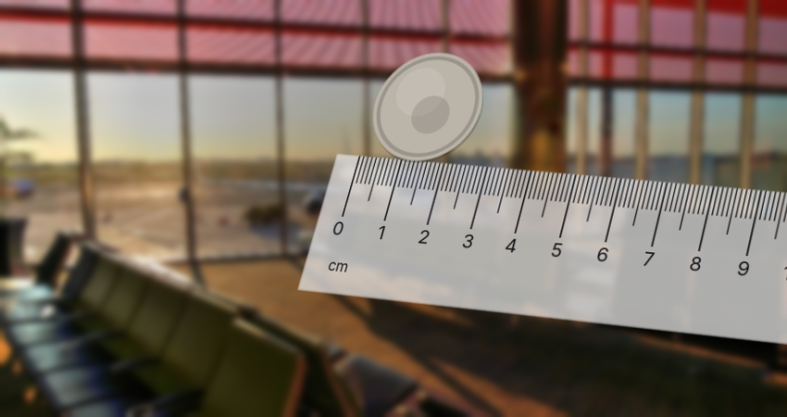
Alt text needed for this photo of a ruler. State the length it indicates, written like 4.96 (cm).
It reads 2.5 (cm)
